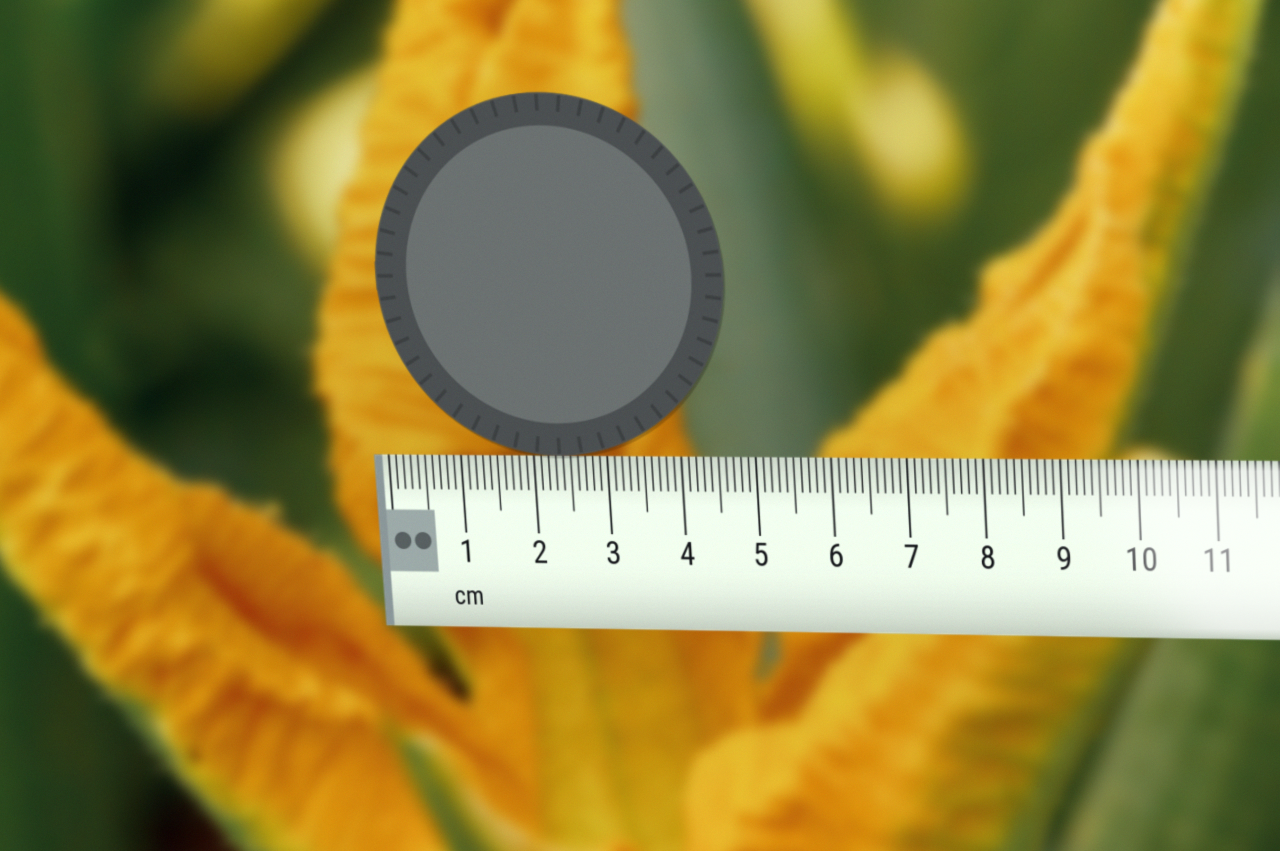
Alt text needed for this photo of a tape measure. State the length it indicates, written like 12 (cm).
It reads 4.7 (cm)
